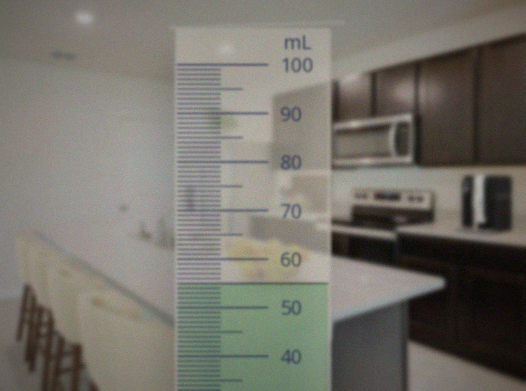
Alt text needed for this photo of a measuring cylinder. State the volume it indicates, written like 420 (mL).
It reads 55 (mL)
